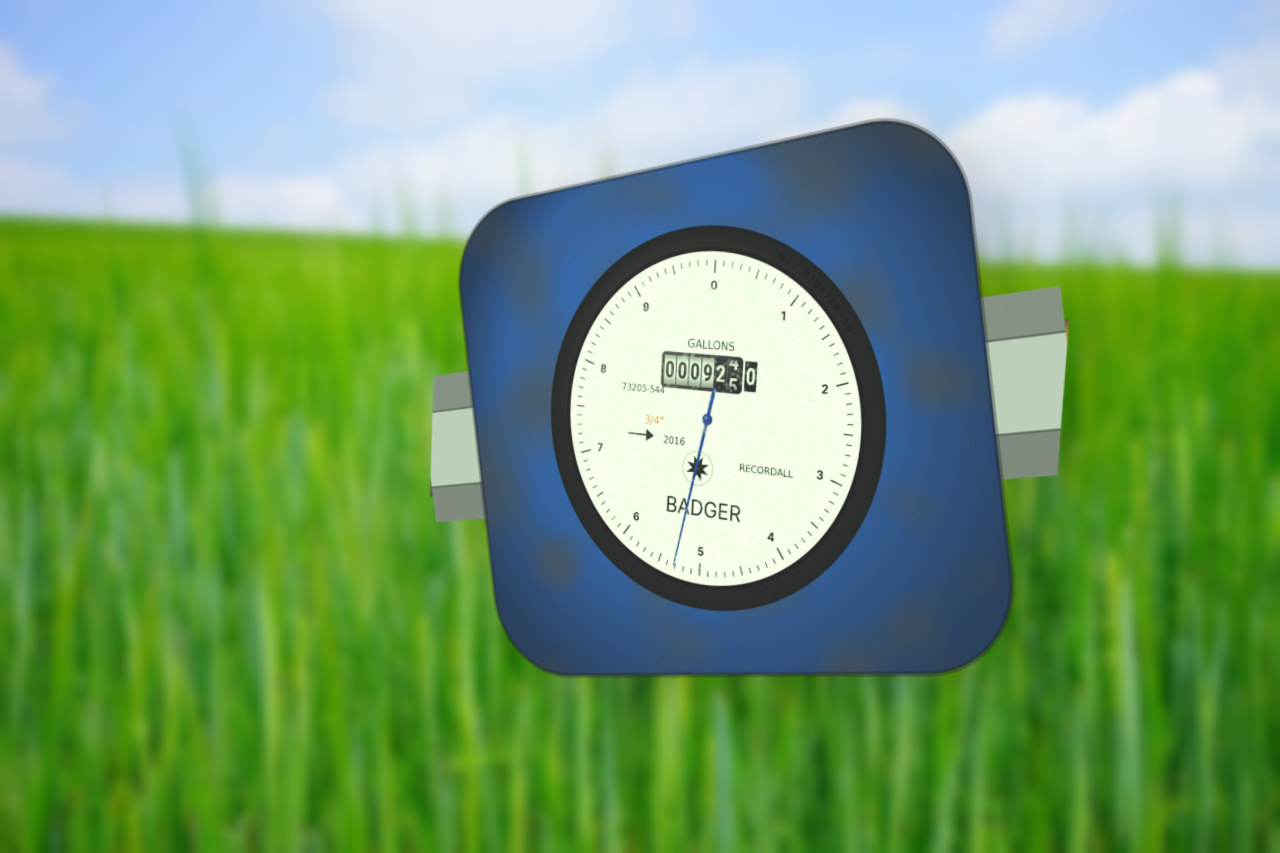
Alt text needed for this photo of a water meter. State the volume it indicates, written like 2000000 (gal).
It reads 9245.3 (gal)
